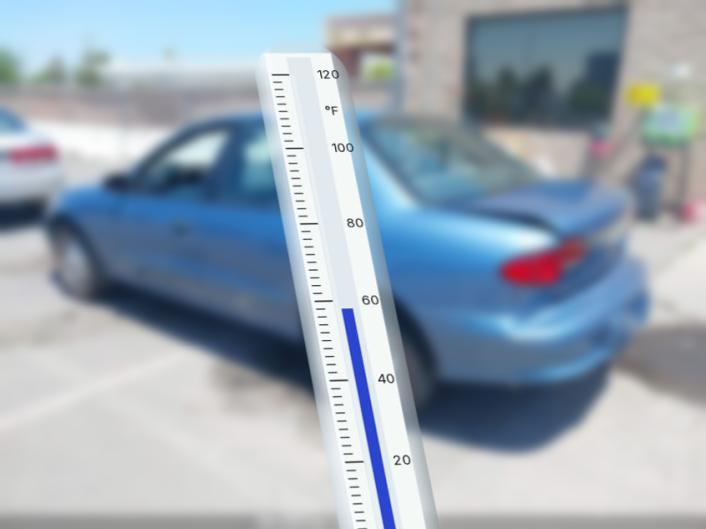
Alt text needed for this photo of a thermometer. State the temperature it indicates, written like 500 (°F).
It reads 58 (°F)
